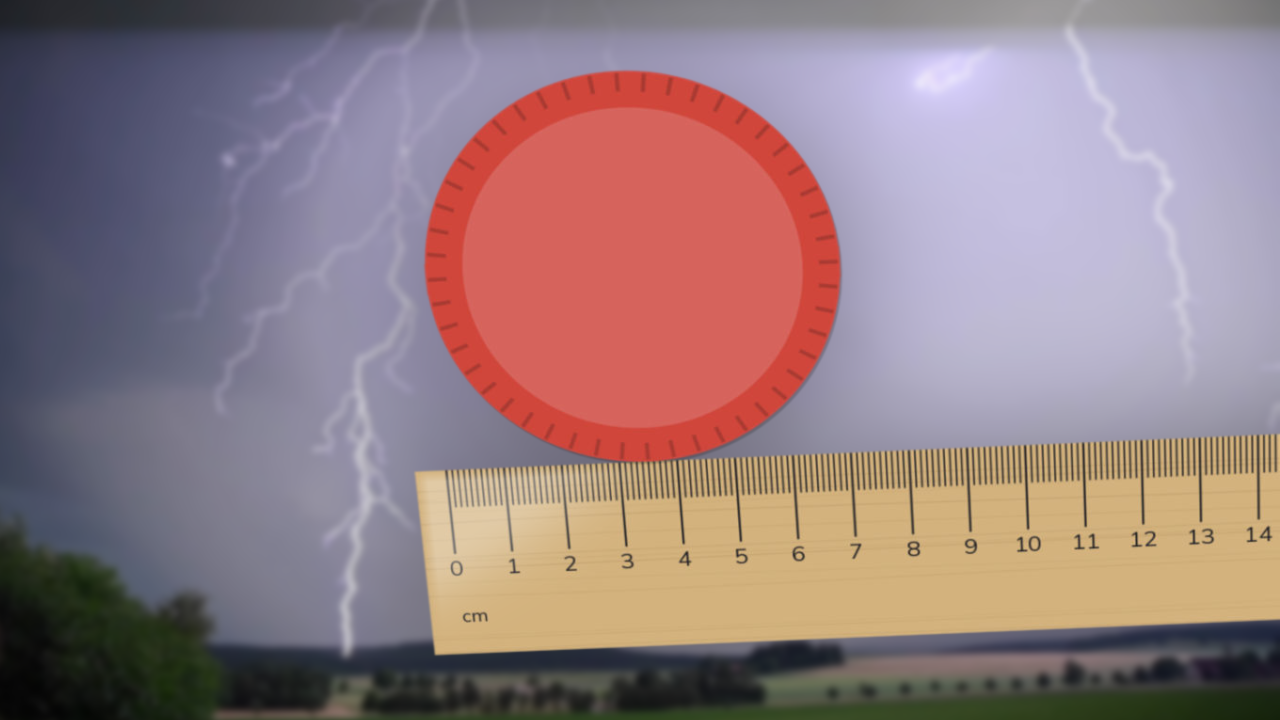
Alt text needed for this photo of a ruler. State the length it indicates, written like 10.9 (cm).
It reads 7 (cm)
